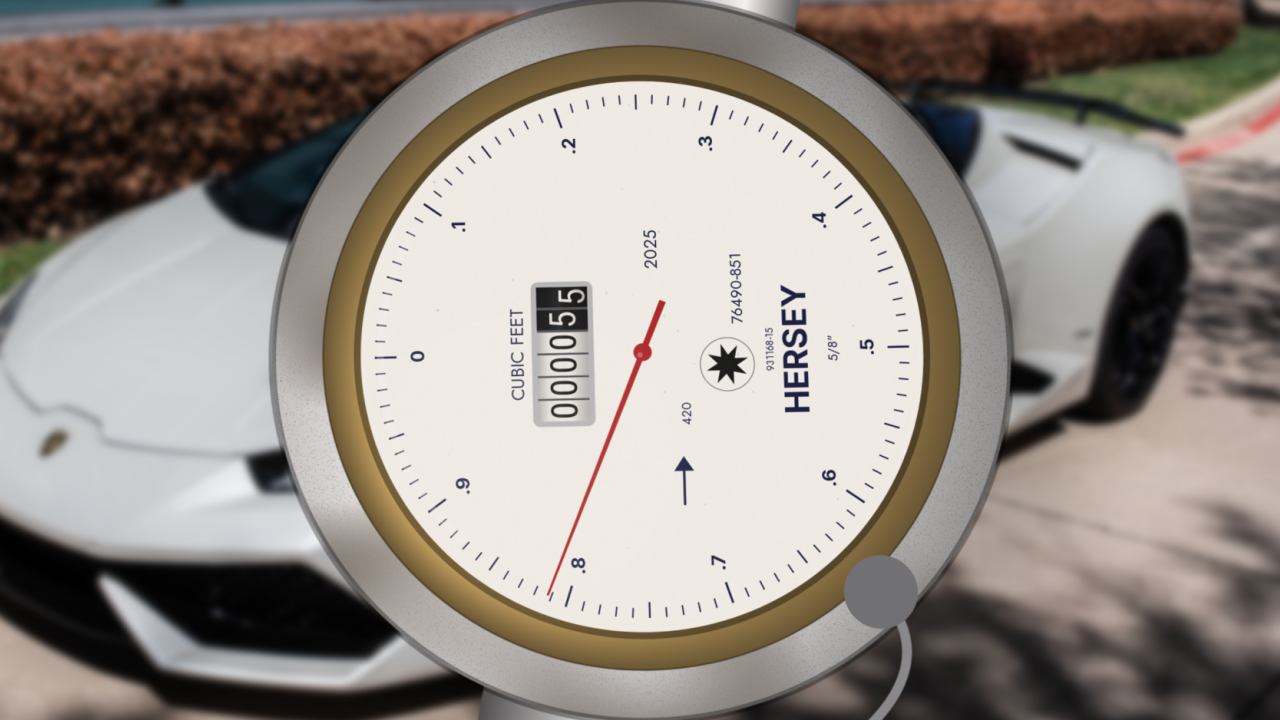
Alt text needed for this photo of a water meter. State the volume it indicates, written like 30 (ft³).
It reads 54.81 (ft³)
